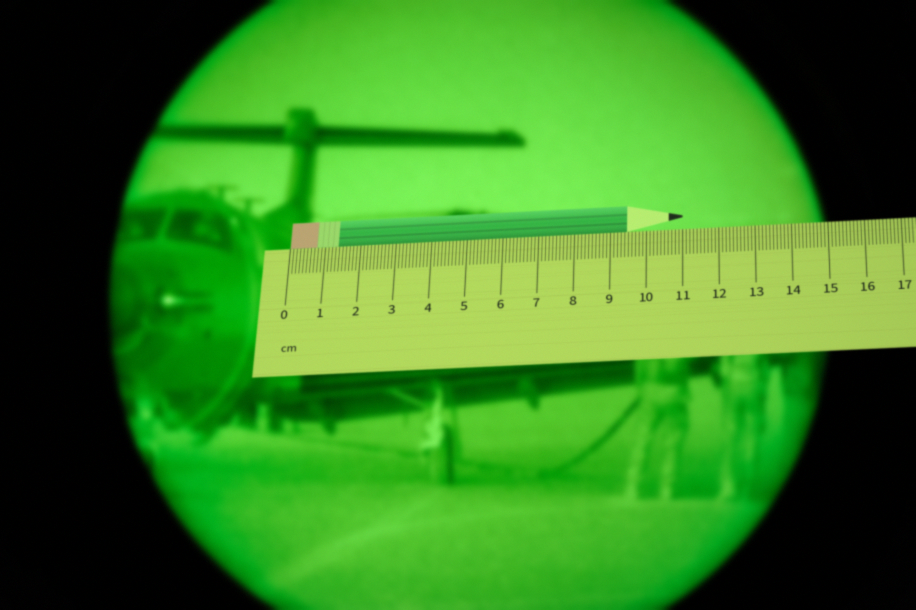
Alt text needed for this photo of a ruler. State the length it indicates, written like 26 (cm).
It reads 11 (cm)
